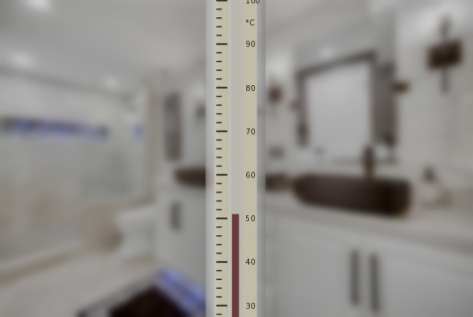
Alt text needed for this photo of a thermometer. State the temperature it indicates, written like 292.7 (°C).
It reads 51 (°C)
